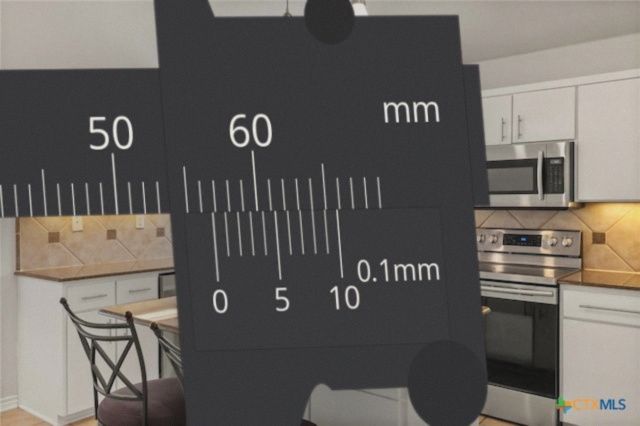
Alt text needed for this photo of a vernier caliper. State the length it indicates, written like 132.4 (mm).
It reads 56.8 (mm)
